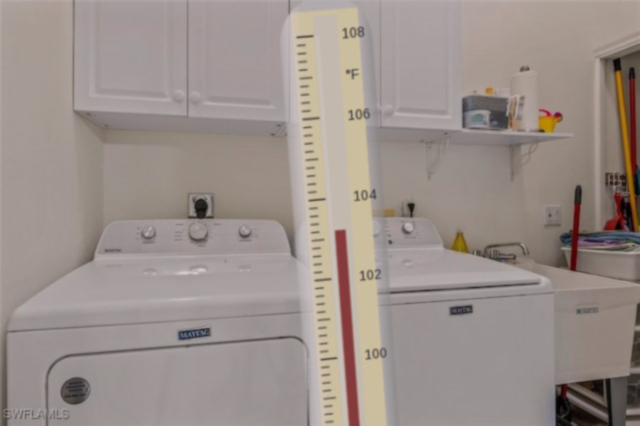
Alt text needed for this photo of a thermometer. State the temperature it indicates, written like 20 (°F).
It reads 103.2 (°F)
